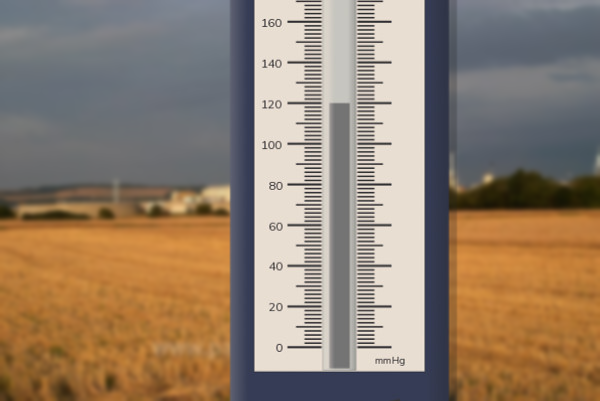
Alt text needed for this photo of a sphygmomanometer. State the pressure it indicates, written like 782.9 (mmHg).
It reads 120 (mmHg)
